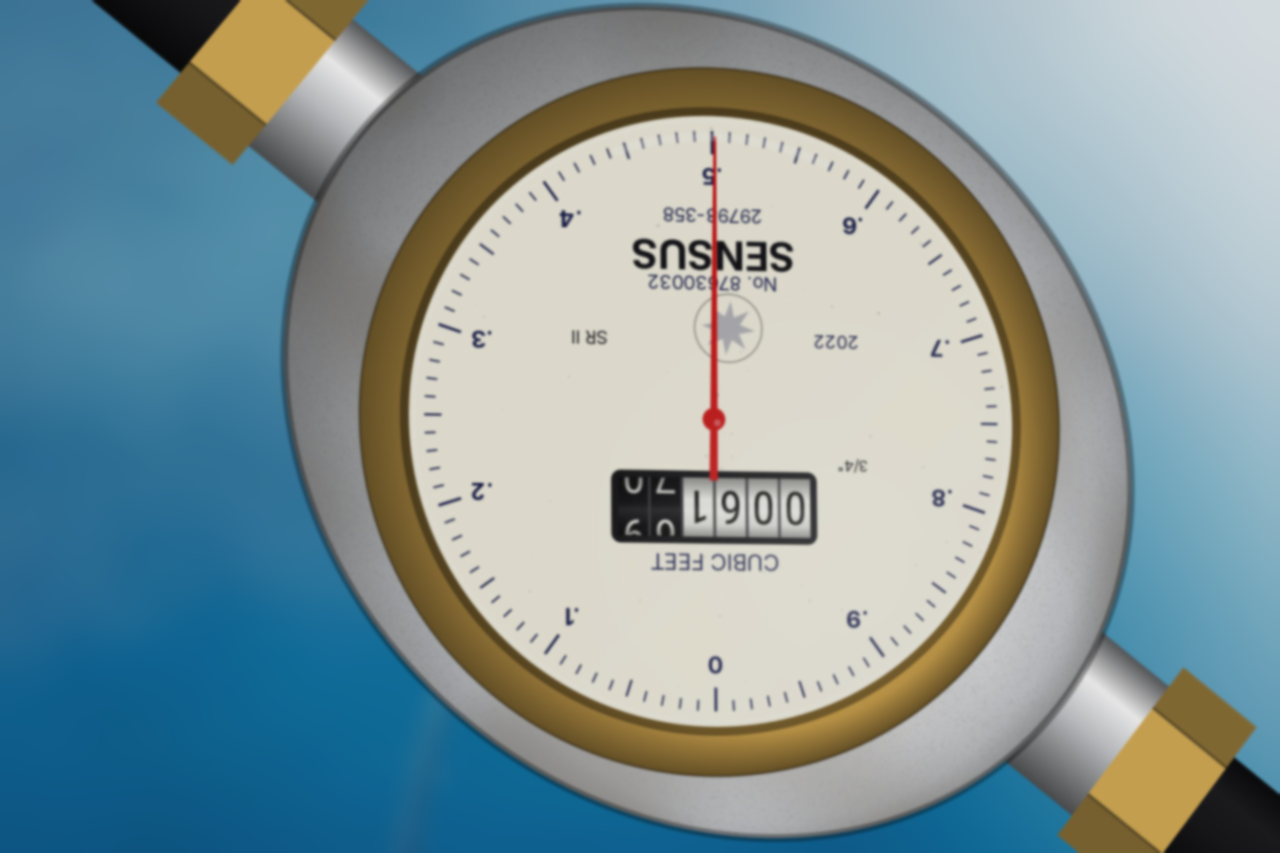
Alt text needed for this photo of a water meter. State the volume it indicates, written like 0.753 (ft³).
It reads 6169.50 (ft³)
